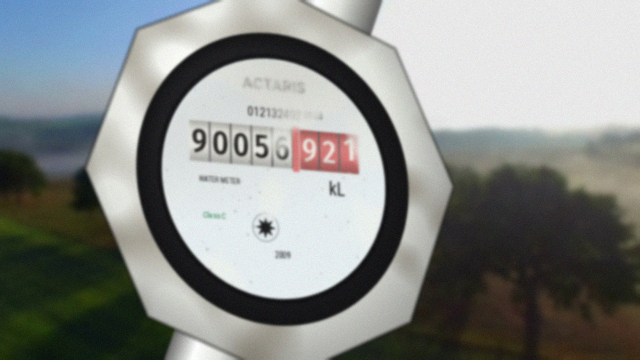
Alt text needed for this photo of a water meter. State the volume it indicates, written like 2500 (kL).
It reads 90056.921 (kL)
